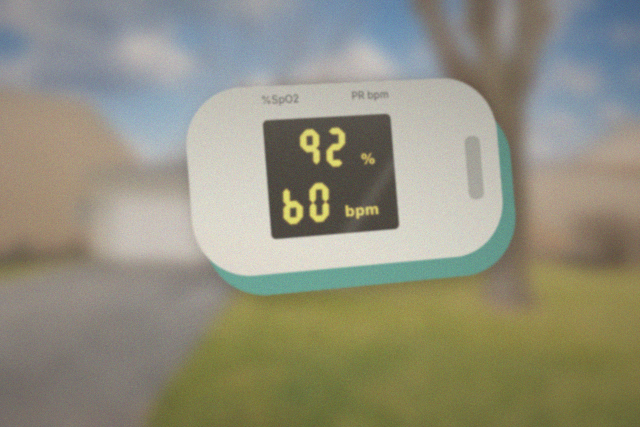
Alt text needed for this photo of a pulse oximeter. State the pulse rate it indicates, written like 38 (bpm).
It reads 60 (bpm)
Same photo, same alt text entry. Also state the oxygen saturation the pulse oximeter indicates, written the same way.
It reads 92 (%)
